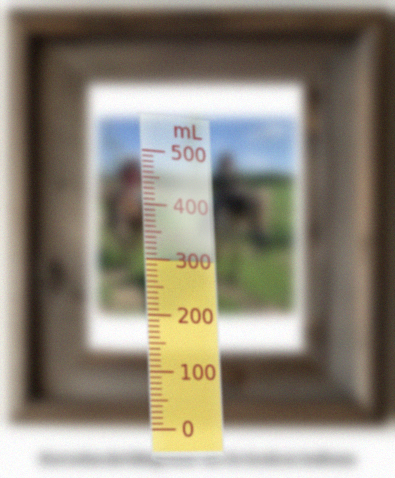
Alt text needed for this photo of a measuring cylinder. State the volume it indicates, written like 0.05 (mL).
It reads 300 (mL)
